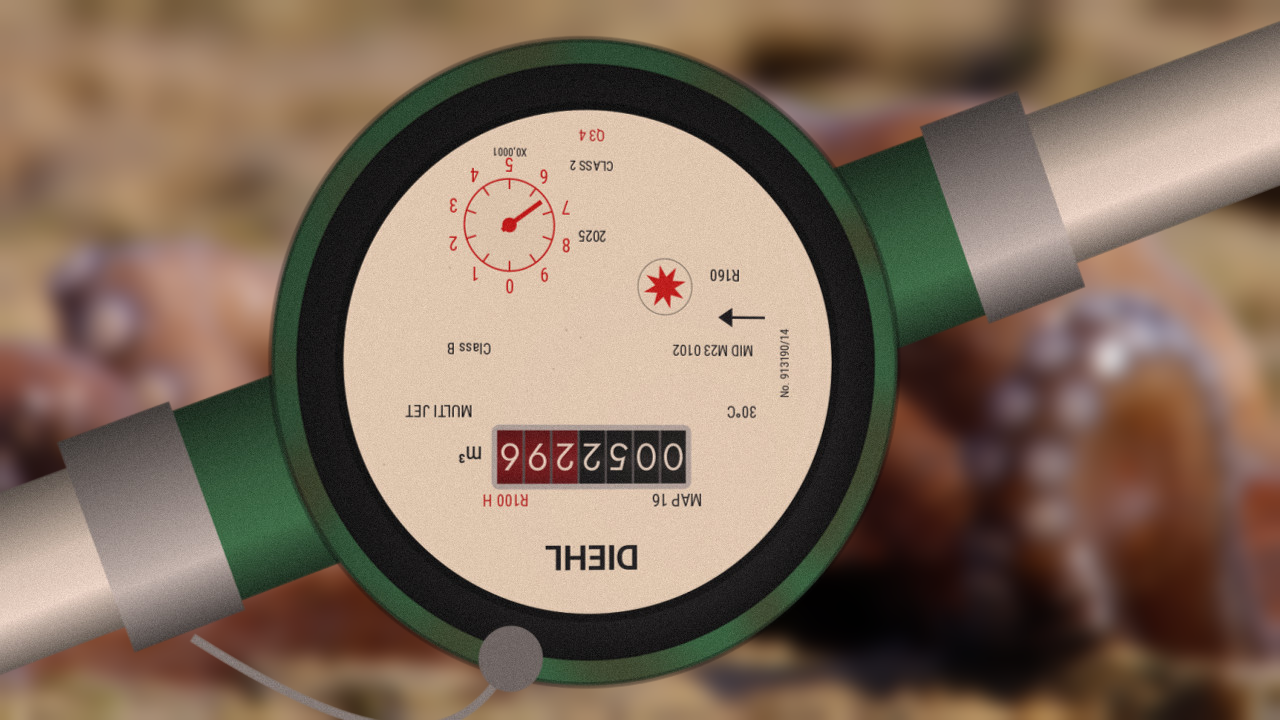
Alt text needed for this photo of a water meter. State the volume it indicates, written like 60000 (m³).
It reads 52.2966 (m³)
